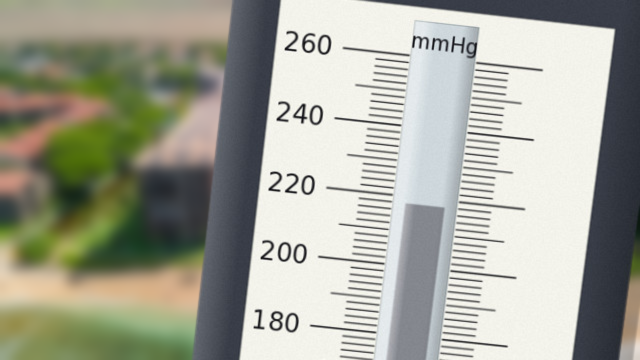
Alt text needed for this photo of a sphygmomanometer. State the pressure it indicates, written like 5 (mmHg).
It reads 218 (mmHg)
